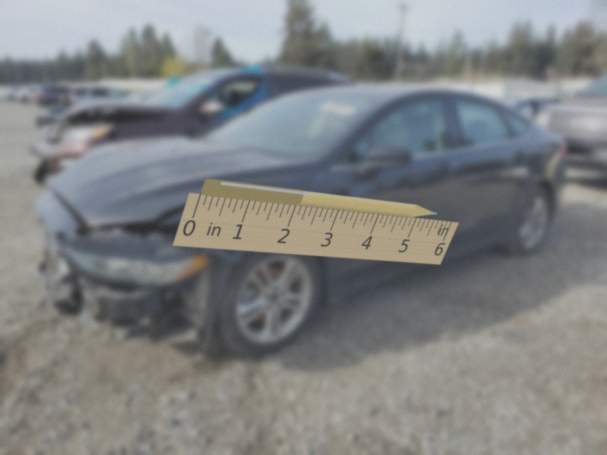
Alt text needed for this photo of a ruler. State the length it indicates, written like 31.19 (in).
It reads 5.5 (in)
